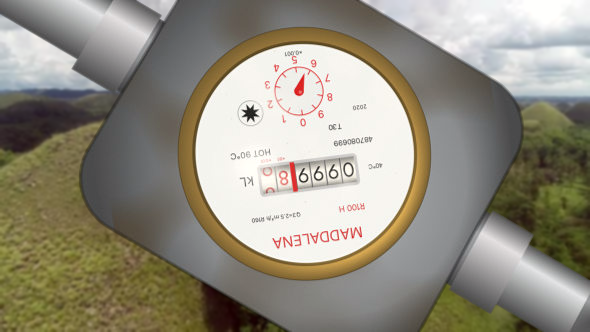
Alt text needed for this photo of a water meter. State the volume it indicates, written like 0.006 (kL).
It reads 999.885 (kL)
